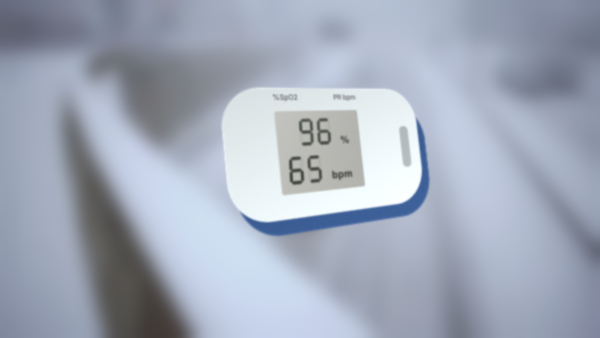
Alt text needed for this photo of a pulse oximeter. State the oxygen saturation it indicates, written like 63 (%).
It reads 96 (%)
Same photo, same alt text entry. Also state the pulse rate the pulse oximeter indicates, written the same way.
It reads 65 (bpm)
